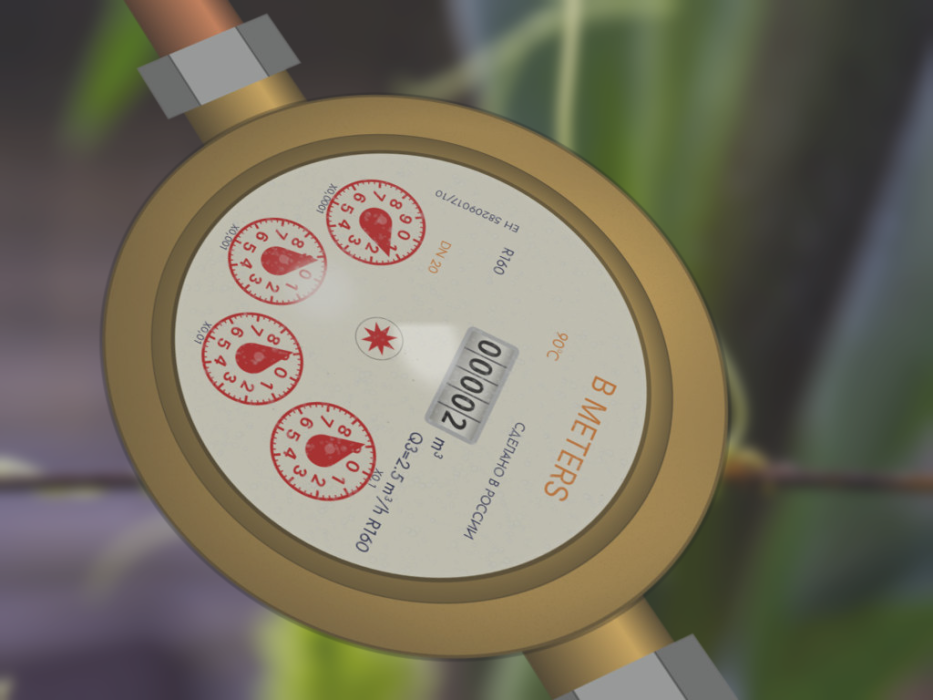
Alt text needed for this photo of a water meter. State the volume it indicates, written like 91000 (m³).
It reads 2.8891 (m³)
